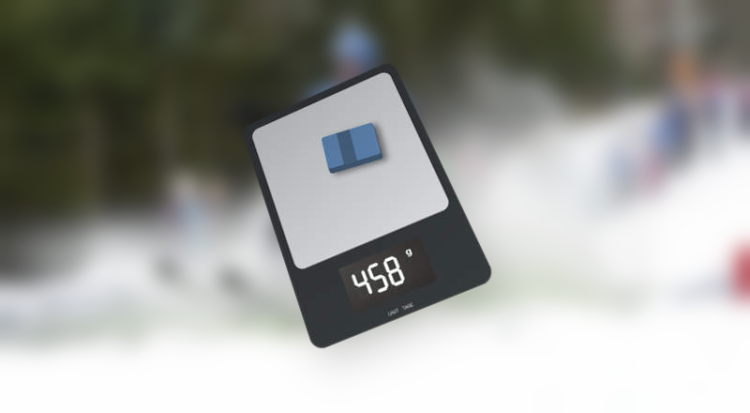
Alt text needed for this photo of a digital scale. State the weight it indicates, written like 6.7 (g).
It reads 458 (g)
